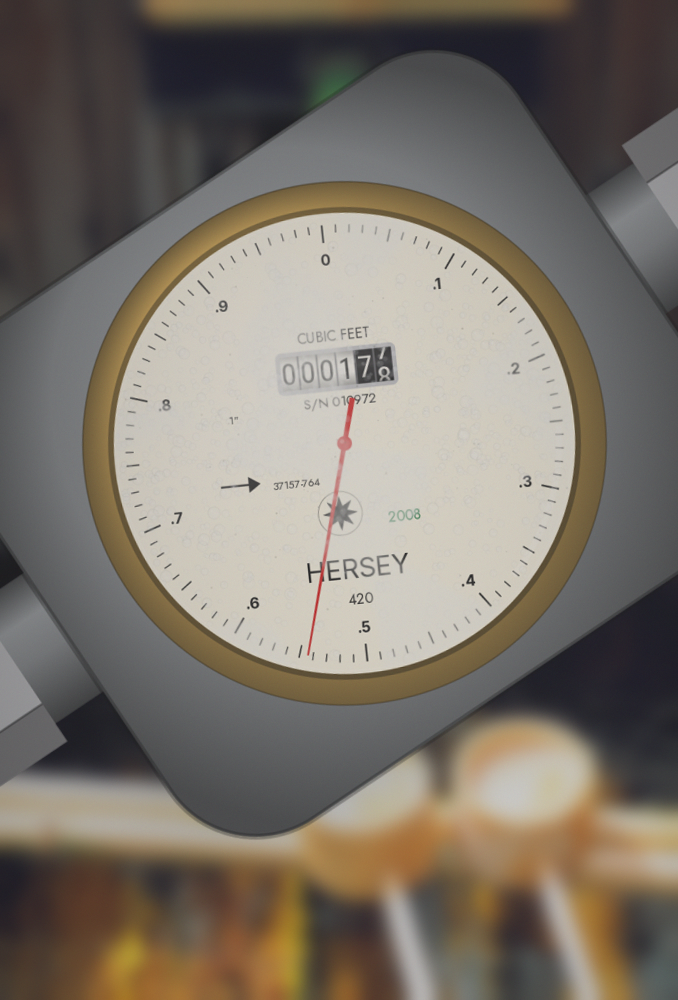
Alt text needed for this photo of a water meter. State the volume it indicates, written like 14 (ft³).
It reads 177.54 (ft³)
